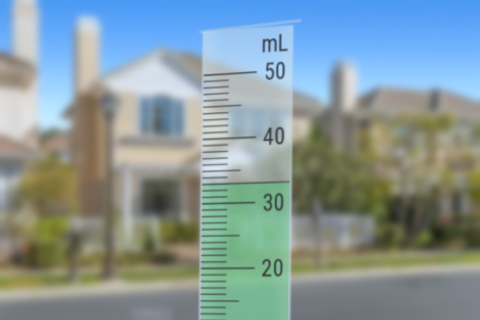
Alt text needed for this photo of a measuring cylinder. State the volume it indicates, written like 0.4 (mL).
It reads 33 (mL)
